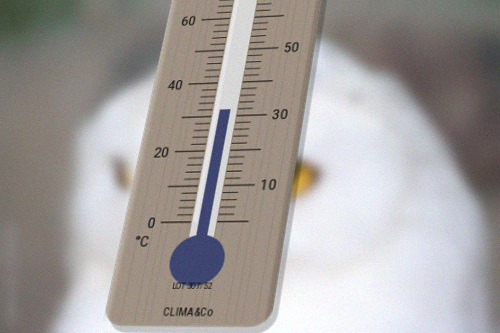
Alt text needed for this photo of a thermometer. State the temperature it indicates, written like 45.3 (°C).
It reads 32 (°C)
